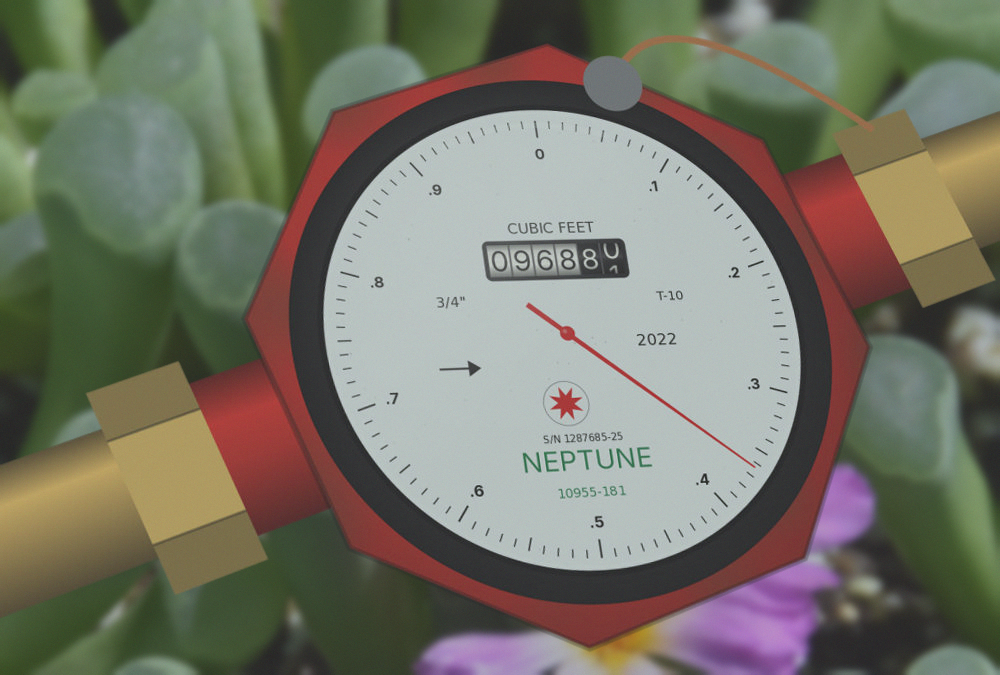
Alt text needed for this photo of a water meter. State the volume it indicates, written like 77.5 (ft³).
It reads 96880.36 (ft³)
